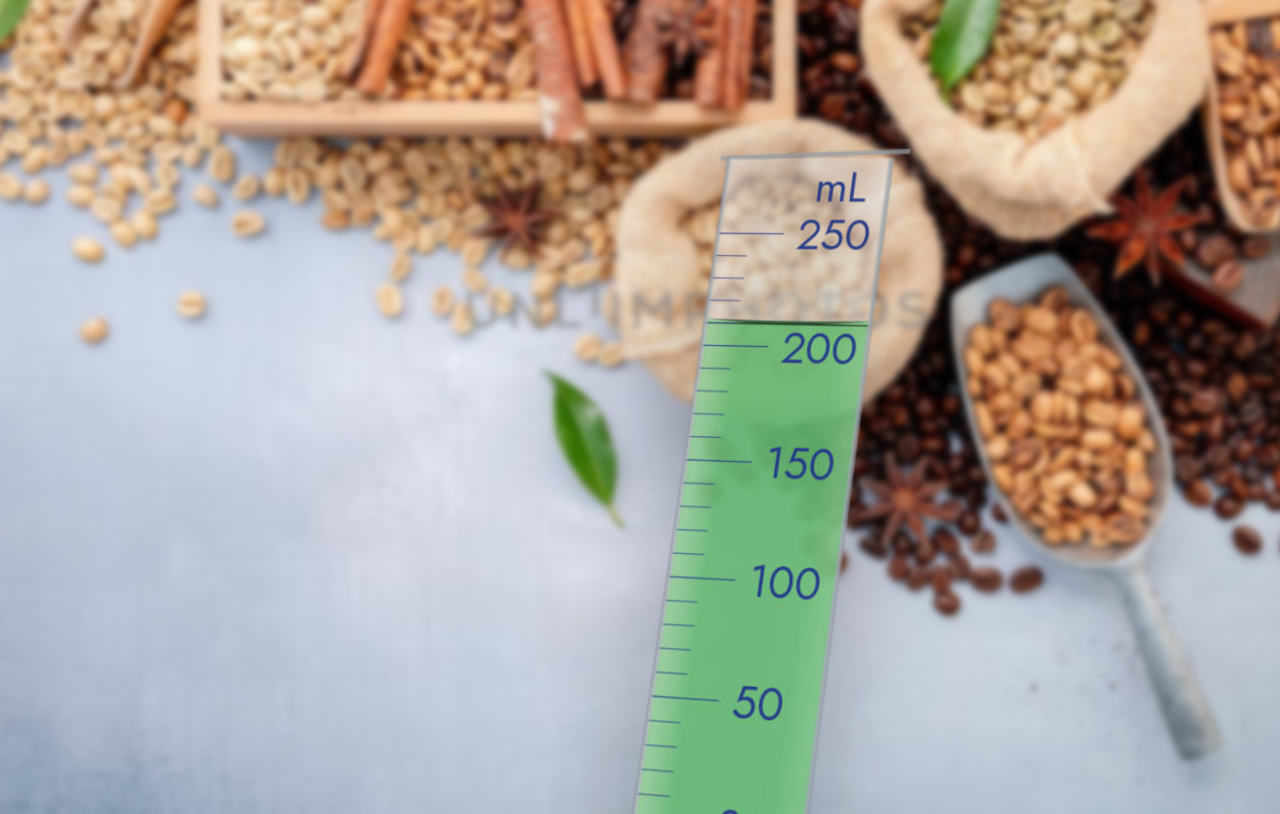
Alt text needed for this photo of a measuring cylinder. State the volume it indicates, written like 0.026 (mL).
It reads 210 (mL)
